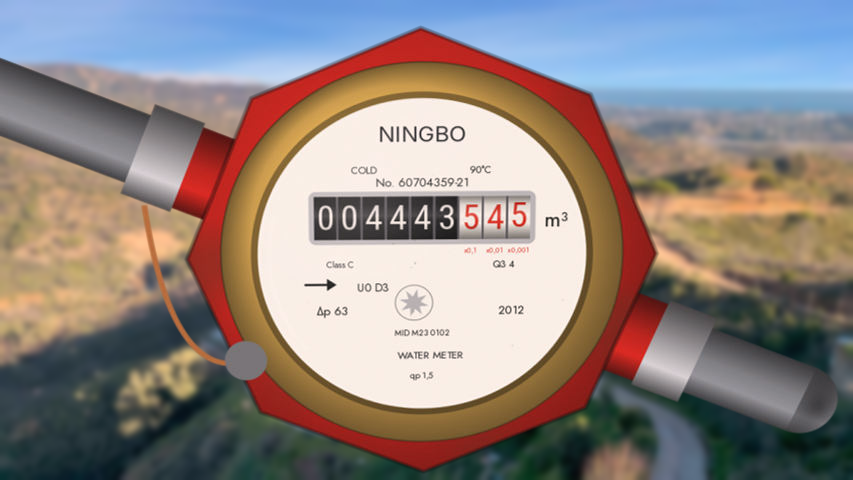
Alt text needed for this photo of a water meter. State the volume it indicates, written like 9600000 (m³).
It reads 4443.545 (m³)
